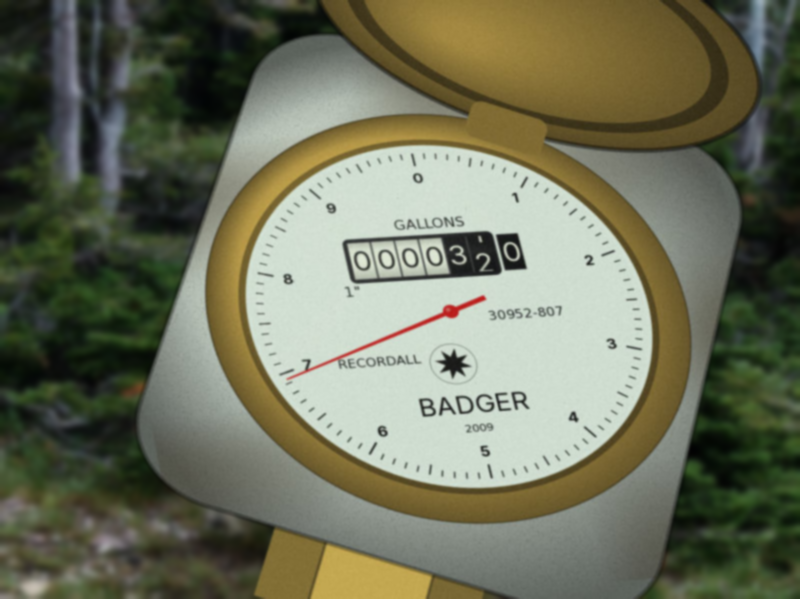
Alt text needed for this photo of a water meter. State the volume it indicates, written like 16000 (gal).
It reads 316.9 (gal)
